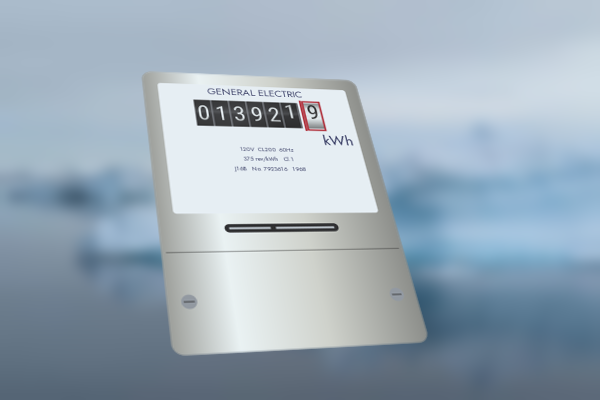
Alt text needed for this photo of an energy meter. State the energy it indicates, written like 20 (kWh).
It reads 13921.9 (kWh)
